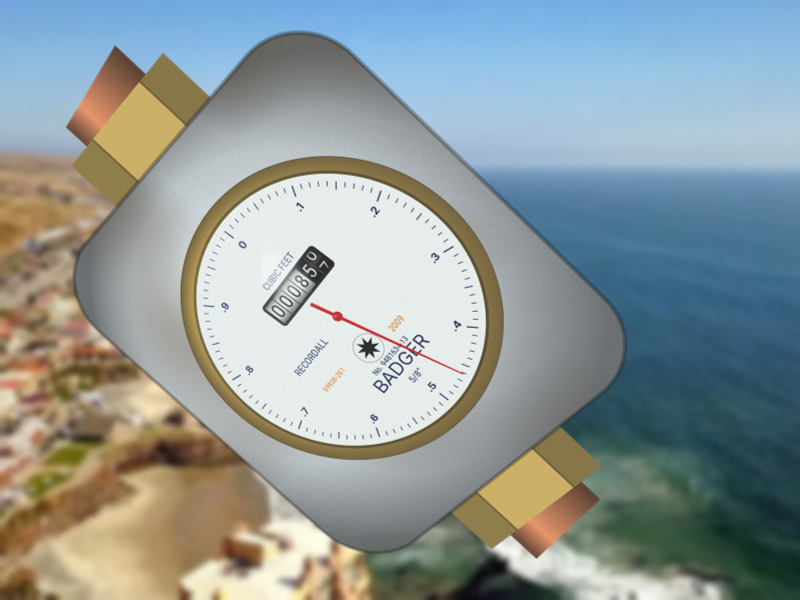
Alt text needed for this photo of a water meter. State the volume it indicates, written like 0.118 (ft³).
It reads 856.46 (ft³)
